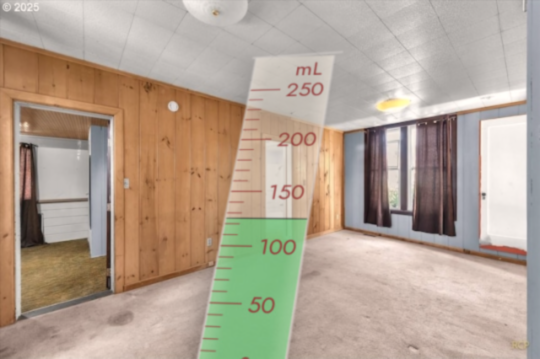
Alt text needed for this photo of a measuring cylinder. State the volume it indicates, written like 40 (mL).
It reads 125 (mL)
